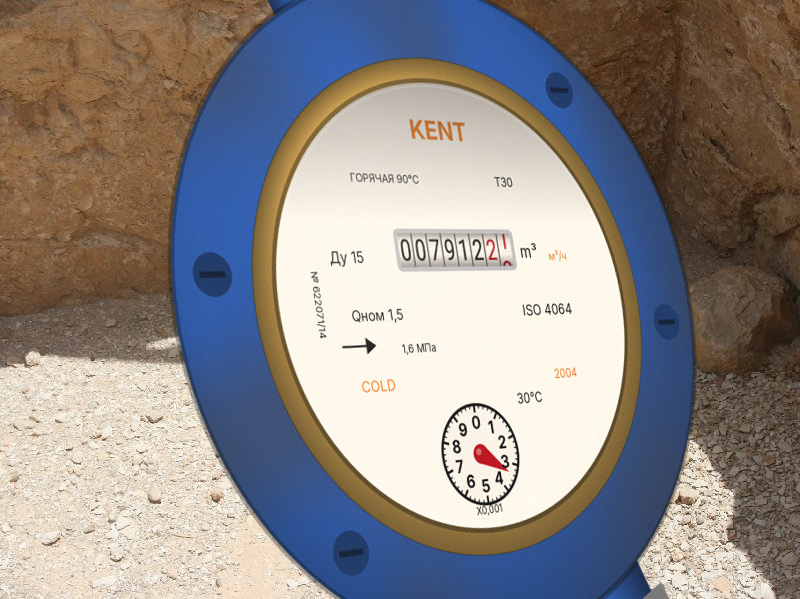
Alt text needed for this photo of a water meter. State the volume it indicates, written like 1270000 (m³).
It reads 7912.213 (m³)
